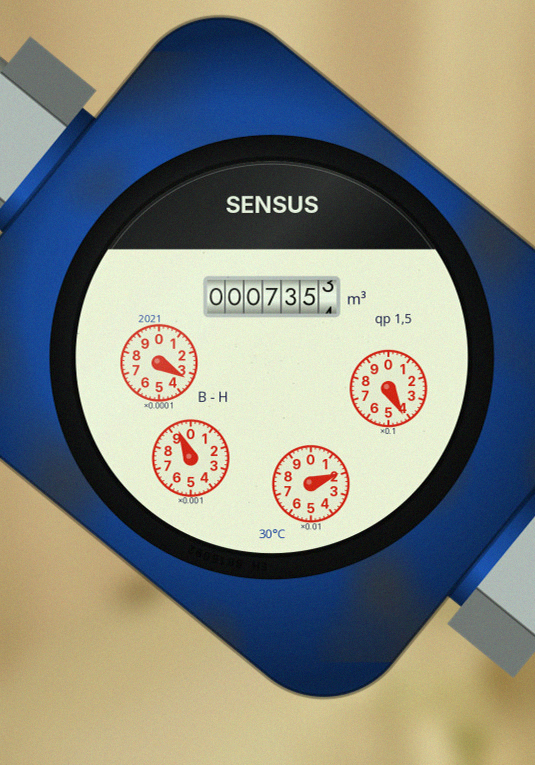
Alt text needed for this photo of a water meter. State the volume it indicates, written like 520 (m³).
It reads 7353.4193 (m³)
